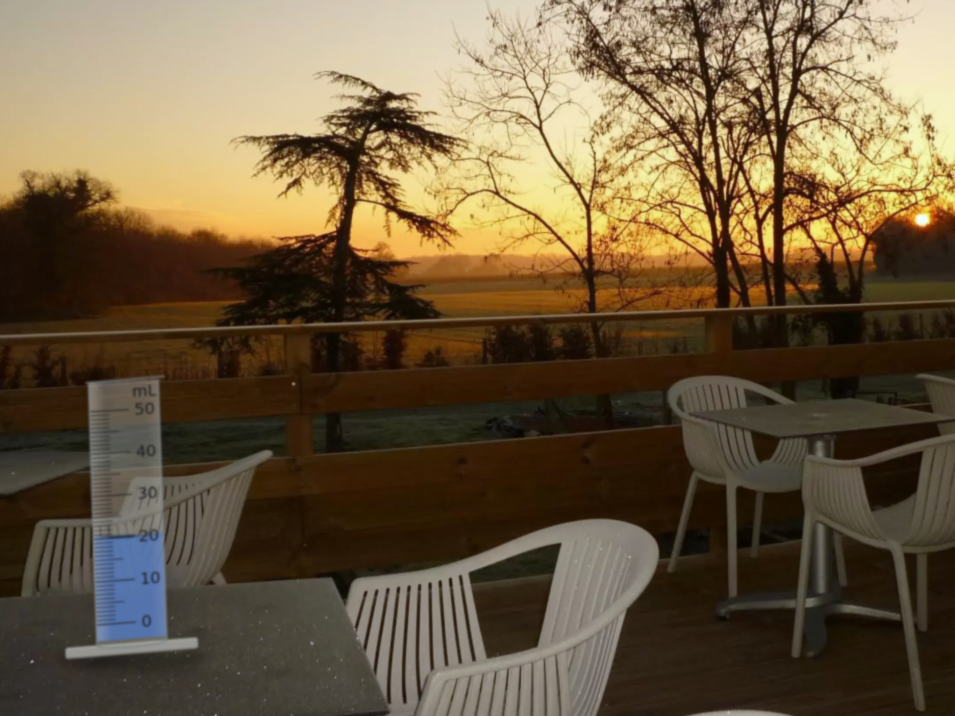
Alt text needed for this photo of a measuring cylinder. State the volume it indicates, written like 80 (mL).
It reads 20 (mL)
